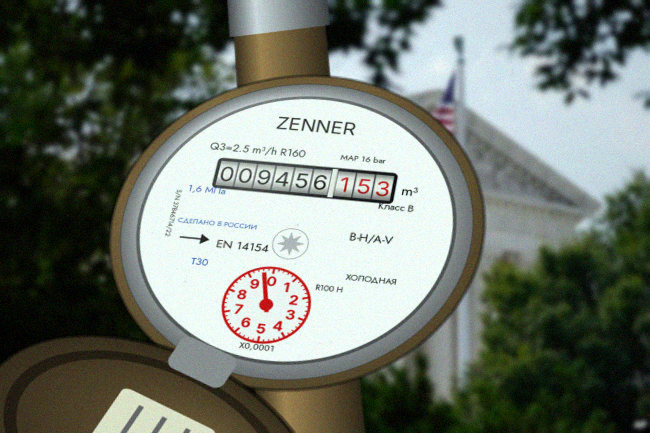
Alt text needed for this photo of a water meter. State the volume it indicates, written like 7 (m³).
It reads 9456.1529 (m³)
